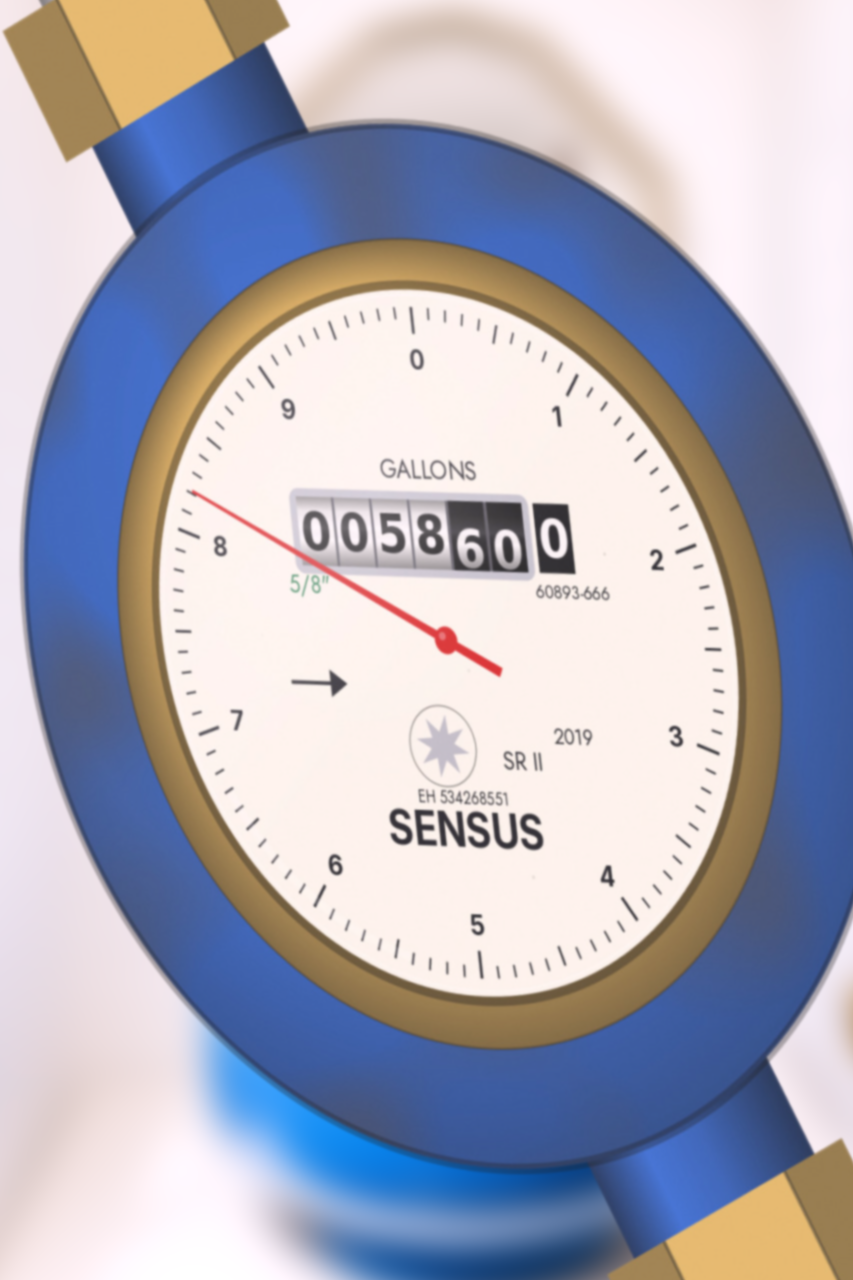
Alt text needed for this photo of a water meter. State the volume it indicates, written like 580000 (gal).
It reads 58598.2 (gal)
